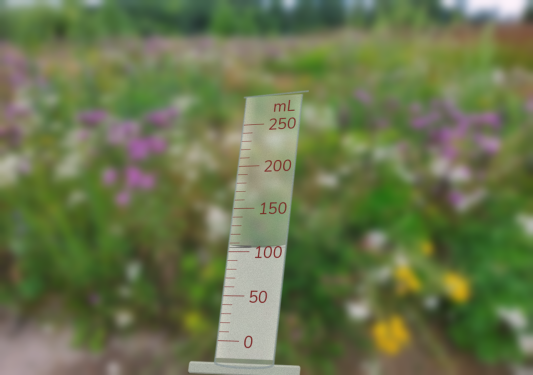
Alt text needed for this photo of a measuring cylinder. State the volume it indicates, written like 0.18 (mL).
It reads 105 (mL)
